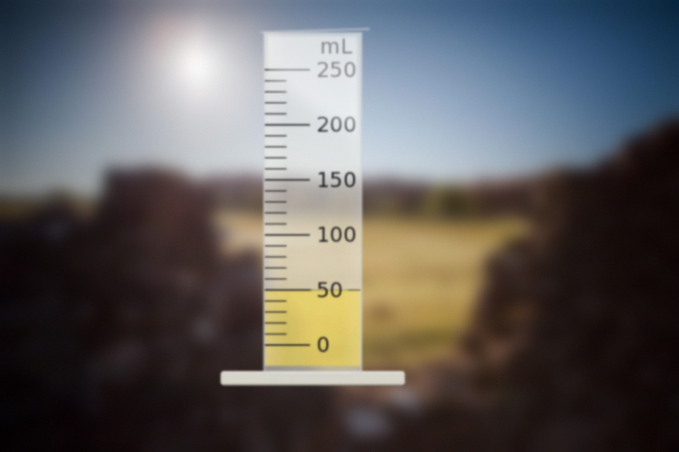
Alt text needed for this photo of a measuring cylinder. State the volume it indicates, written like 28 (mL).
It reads 50 (mL)
